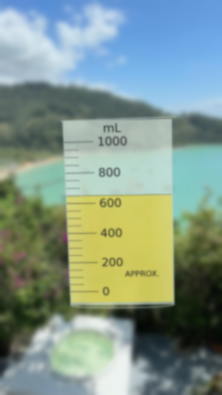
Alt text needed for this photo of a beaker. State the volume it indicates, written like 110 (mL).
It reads 650 (mL)
